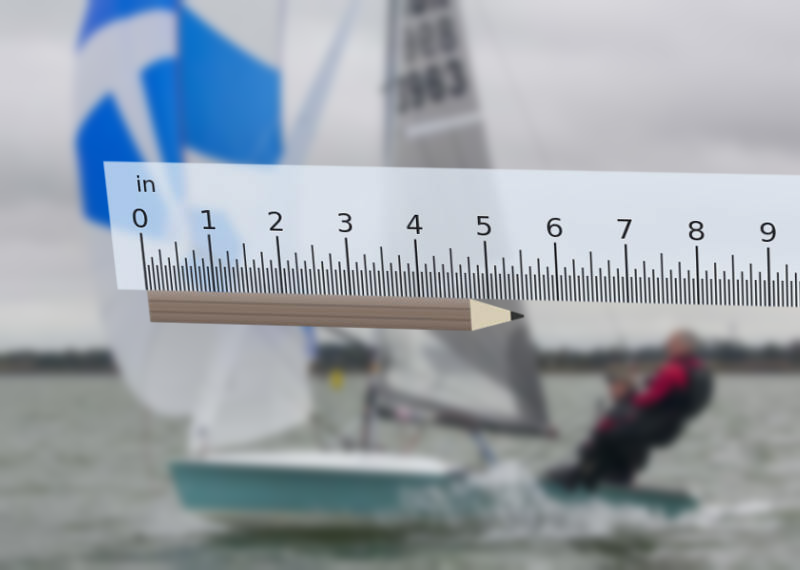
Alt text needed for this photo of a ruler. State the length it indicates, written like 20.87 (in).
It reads 5.5 (in)
